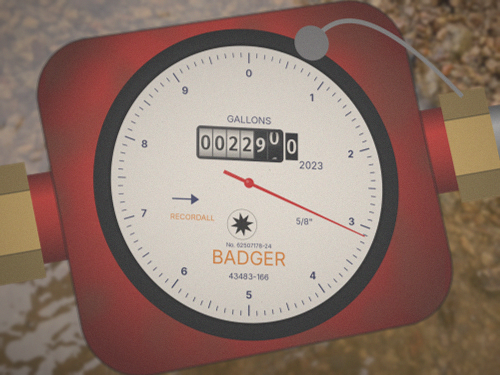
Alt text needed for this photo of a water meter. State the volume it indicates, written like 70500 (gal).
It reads 22903.1 (gal)
